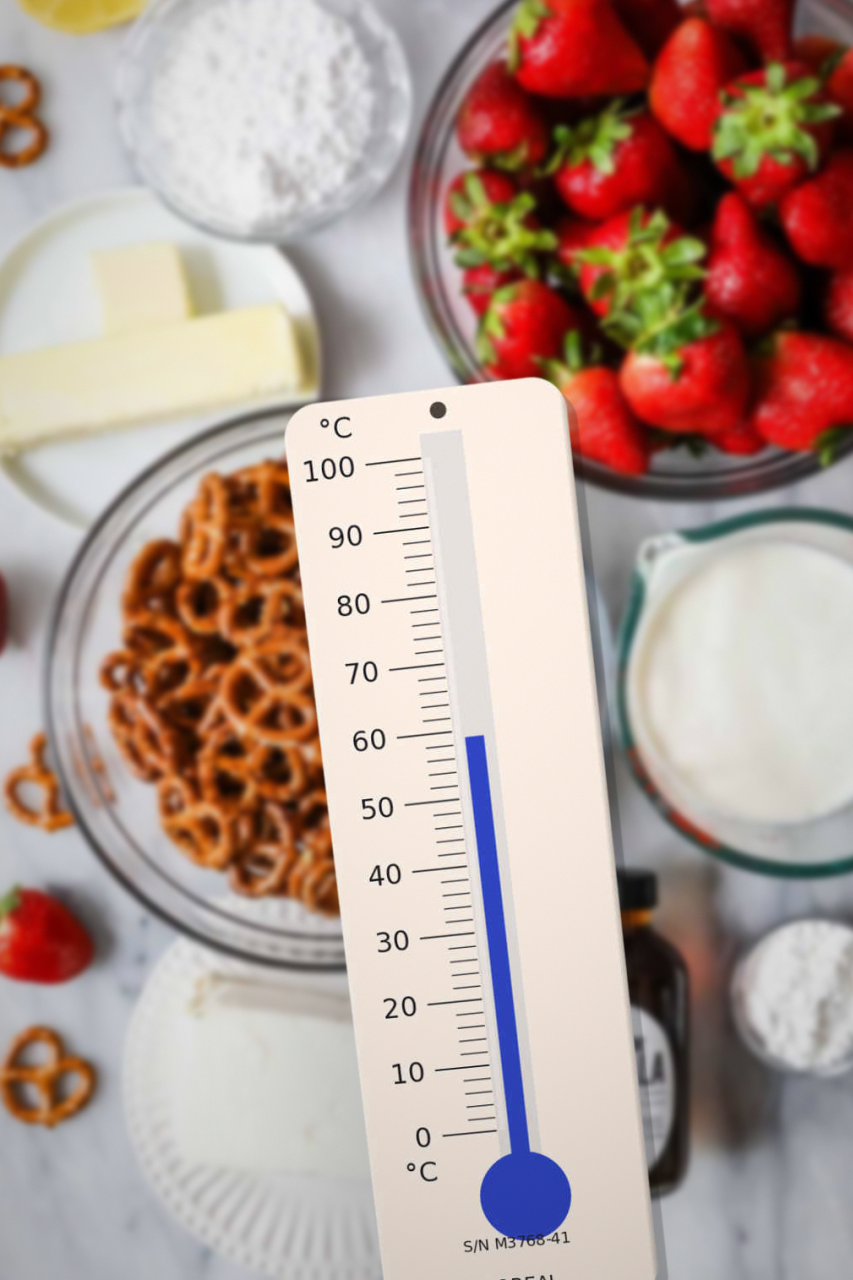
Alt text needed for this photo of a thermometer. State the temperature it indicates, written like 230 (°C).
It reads 59 (°C)
